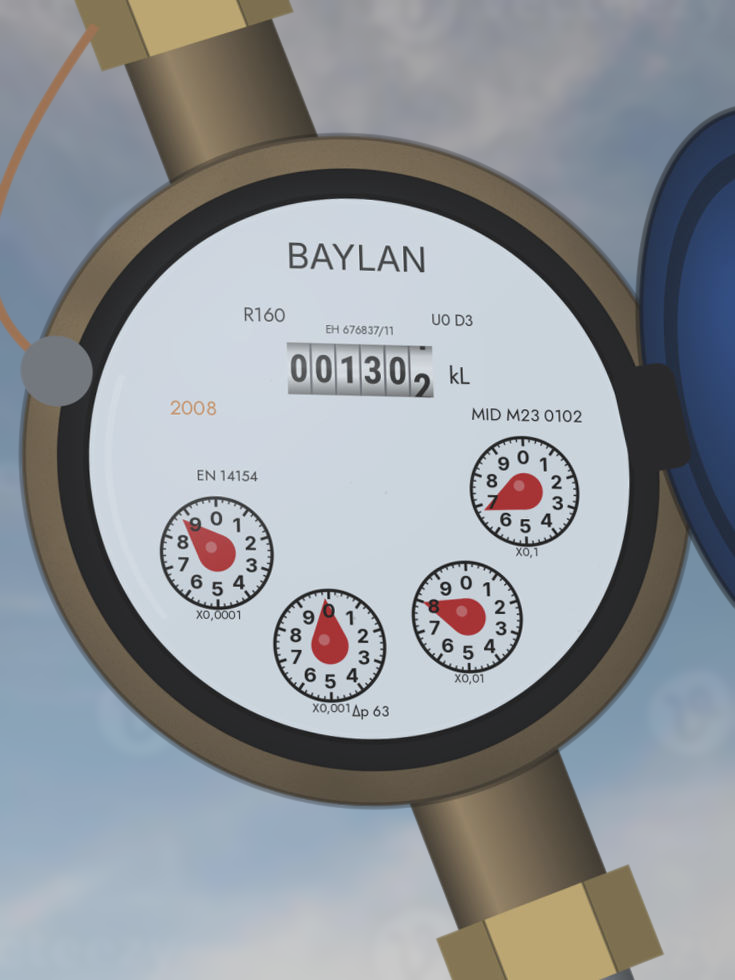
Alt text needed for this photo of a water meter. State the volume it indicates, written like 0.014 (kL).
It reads 1301.6798 (kL)
